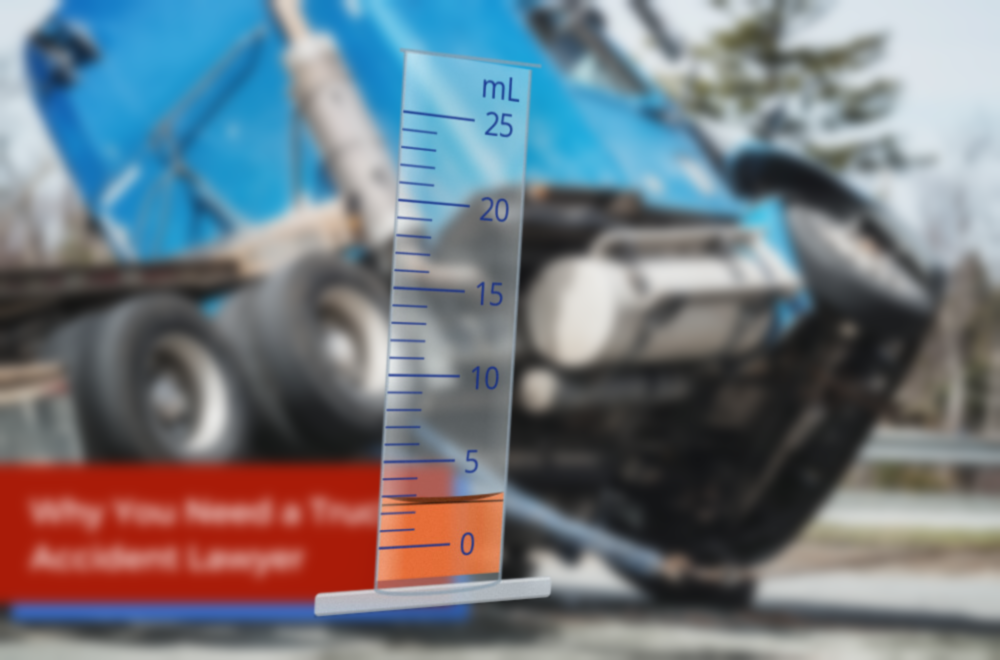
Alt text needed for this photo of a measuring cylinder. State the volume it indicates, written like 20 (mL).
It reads 2.5 (mL)
